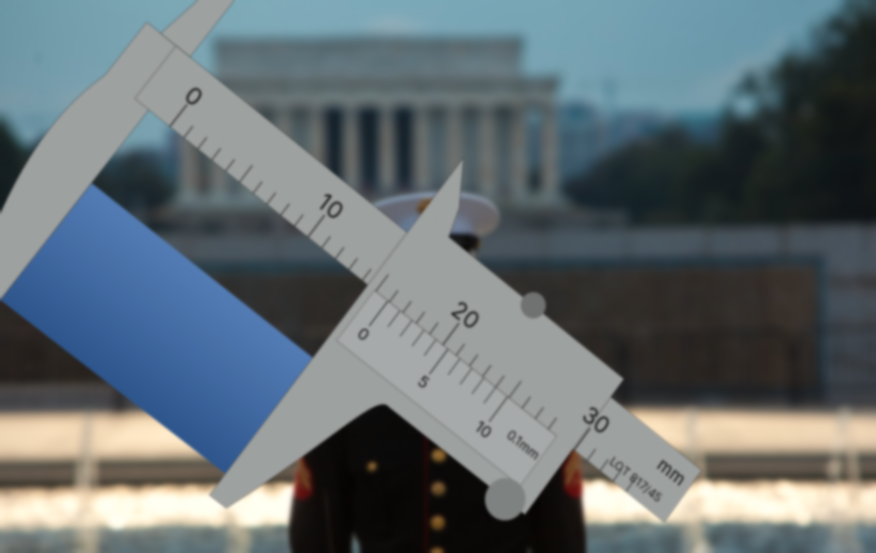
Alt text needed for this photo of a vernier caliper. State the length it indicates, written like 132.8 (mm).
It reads 15.9 (mm)
